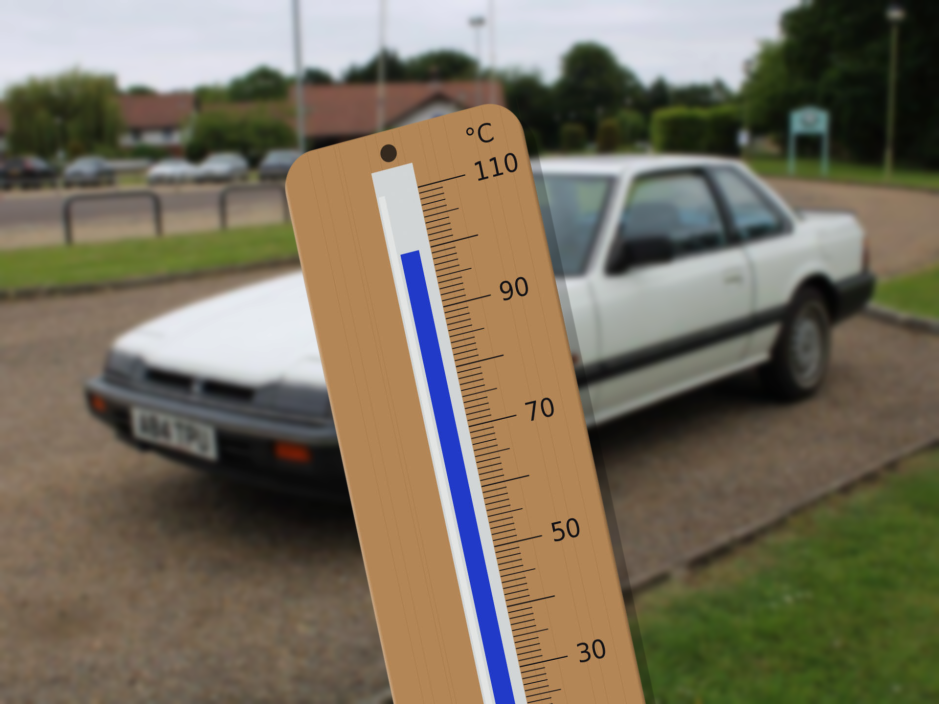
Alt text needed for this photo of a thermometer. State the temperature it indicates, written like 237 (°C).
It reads 100 (°C)
